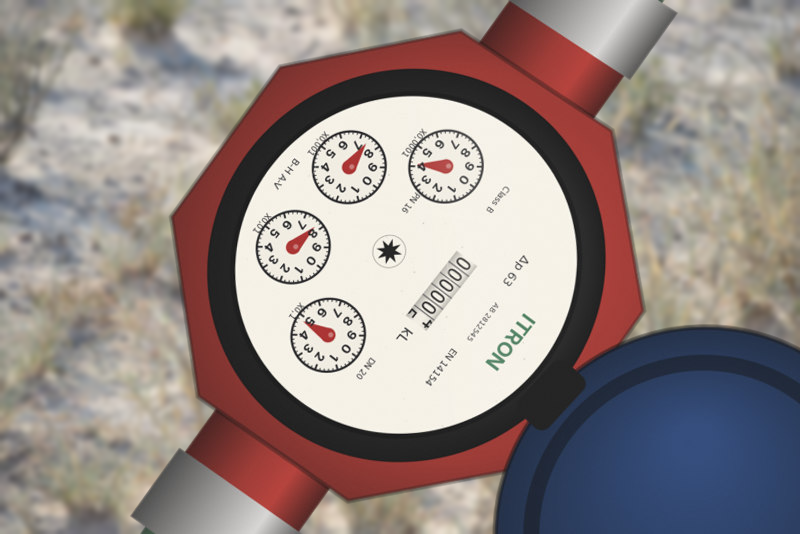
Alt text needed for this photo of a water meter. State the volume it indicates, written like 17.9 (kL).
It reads 4.4774 (kL)
